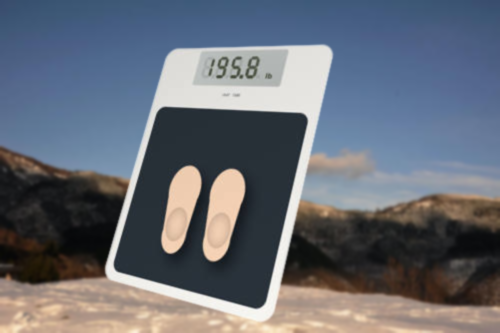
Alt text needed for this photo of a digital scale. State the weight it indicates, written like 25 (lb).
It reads 195.8 (lb)
